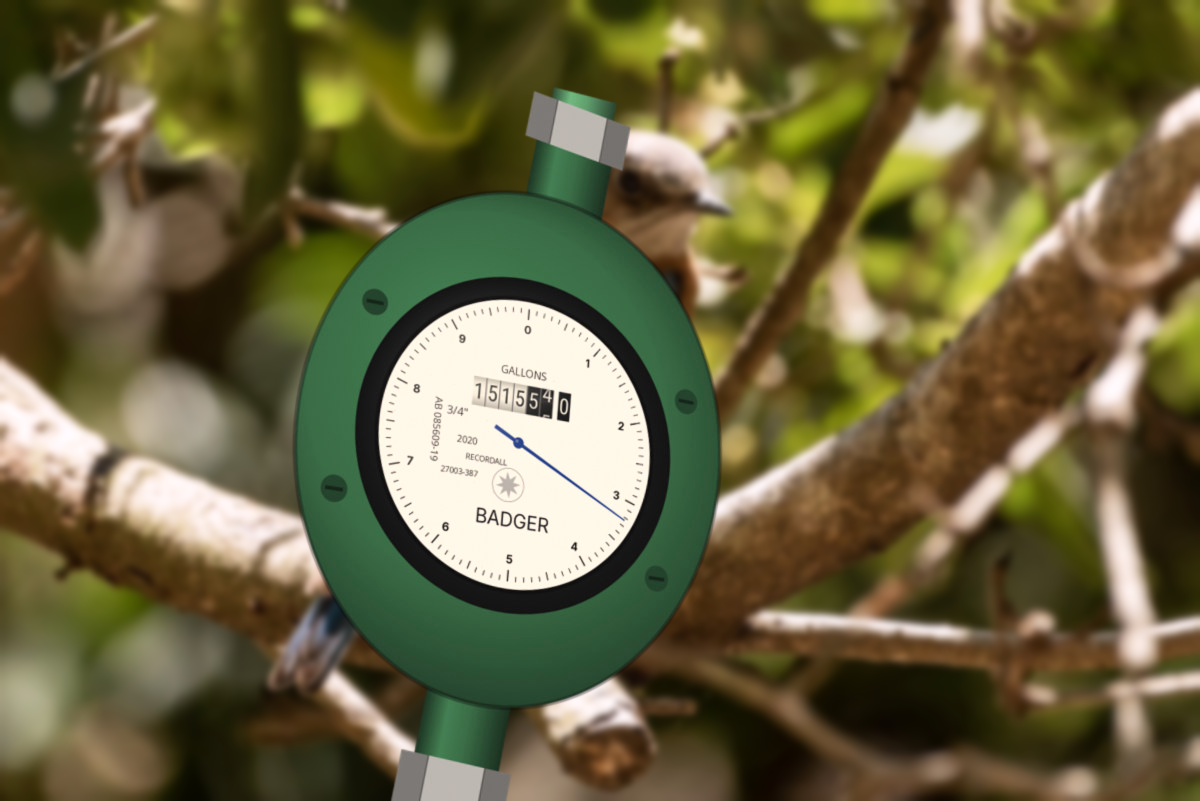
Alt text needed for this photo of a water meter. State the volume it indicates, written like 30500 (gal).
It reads 1515543.2 (gal)
